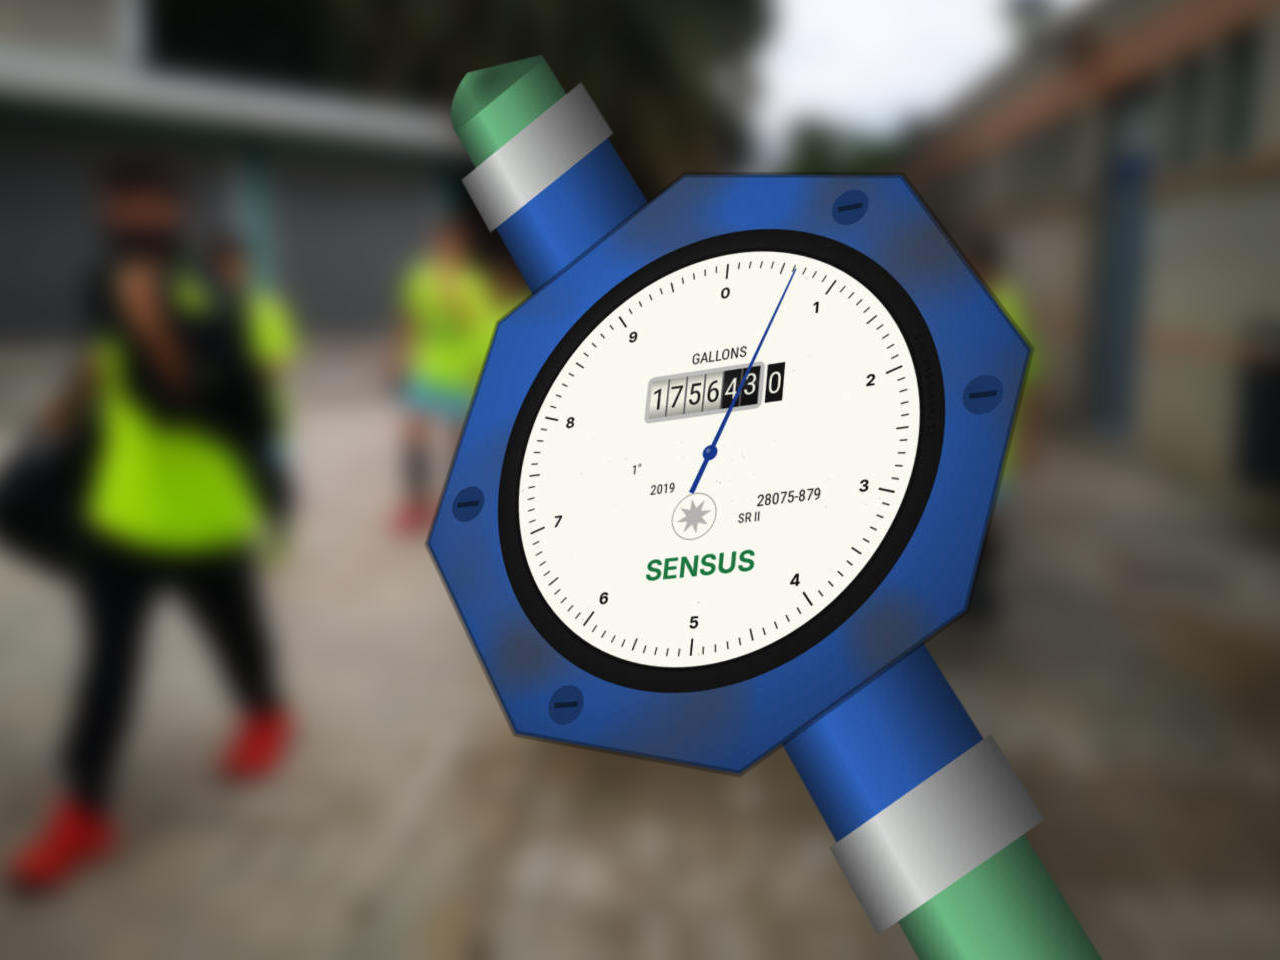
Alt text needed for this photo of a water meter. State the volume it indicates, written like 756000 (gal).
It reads 1756430.6 (gal)
